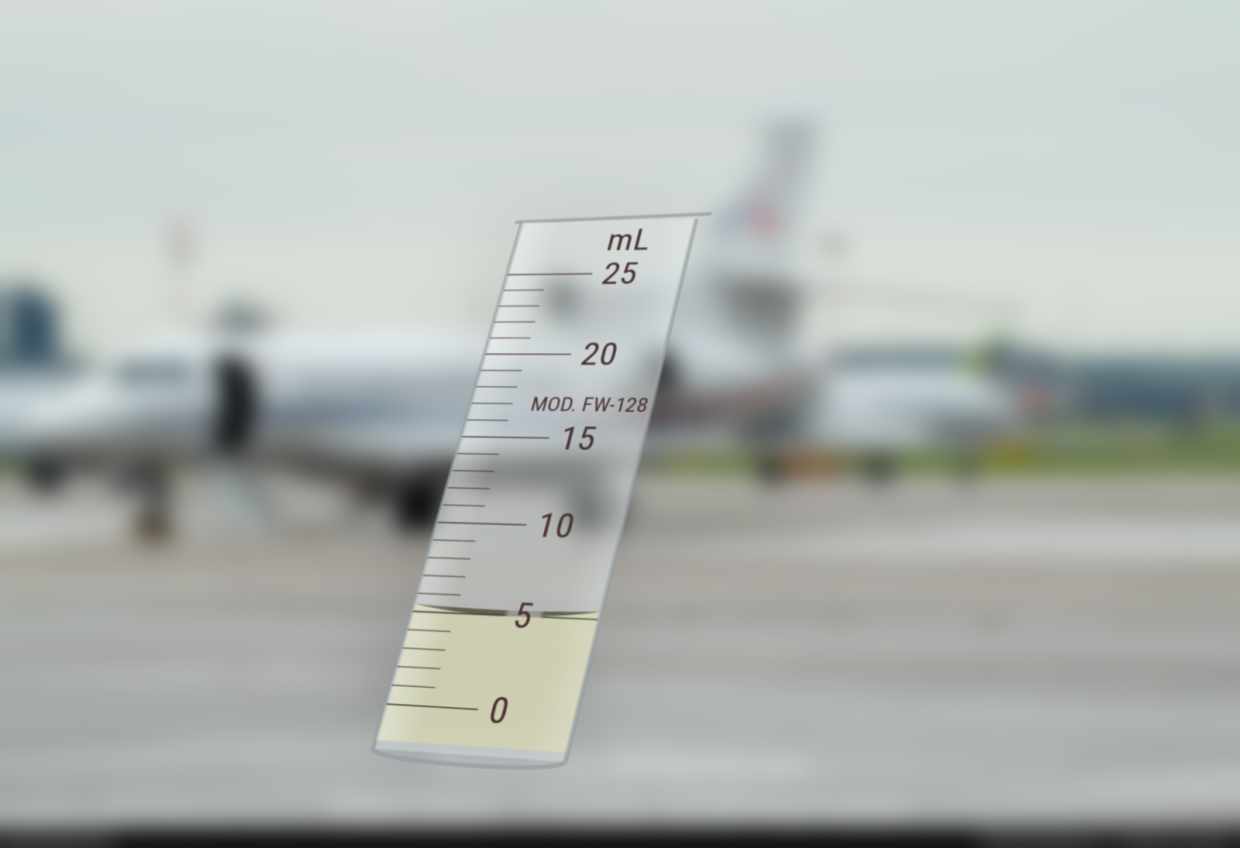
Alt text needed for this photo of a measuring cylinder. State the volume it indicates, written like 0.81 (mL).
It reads 5 (mL)
